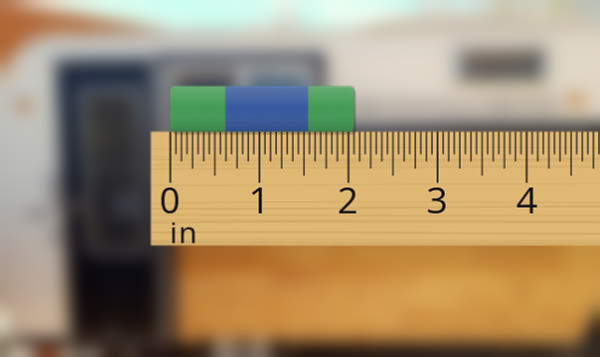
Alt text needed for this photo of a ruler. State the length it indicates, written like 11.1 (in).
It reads 2.0625 (in)
